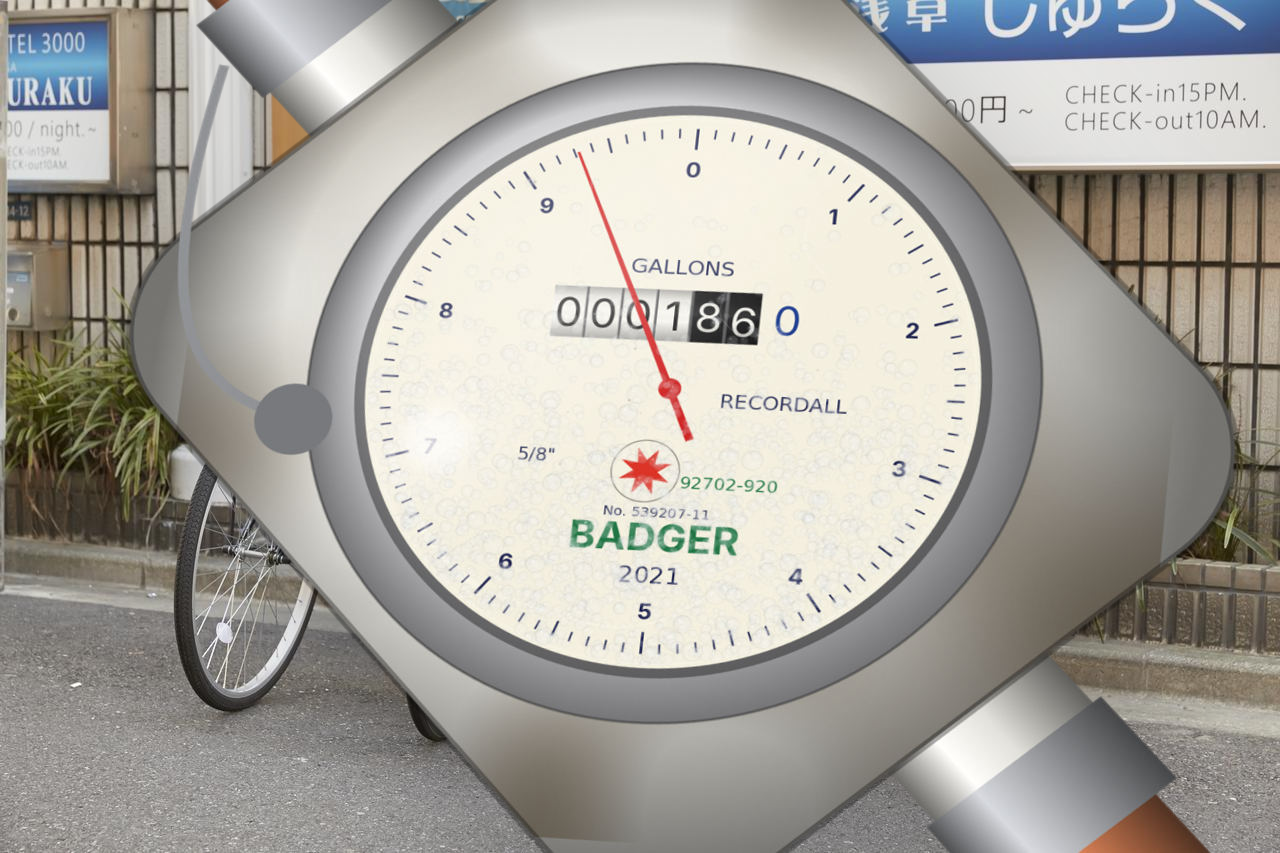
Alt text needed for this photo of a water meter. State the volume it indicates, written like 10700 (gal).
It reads 1859.3 (gal)
